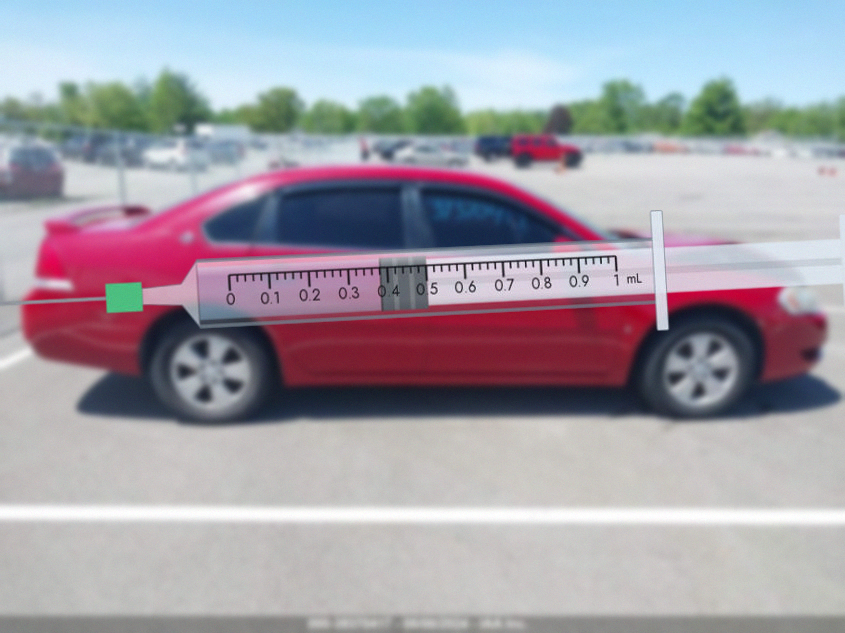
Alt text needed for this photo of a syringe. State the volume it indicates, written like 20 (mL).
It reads 0.38 (mL)
